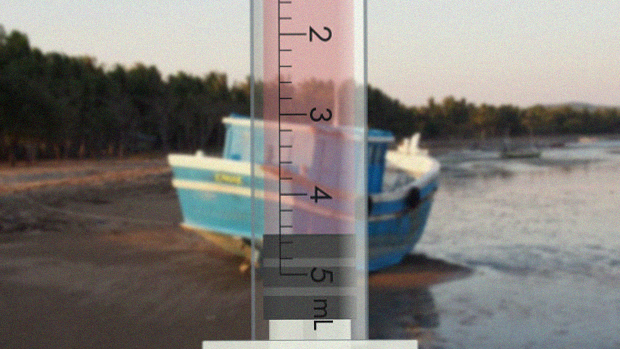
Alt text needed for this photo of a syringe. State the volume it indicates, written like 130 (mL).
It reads 4.5 (mL)
